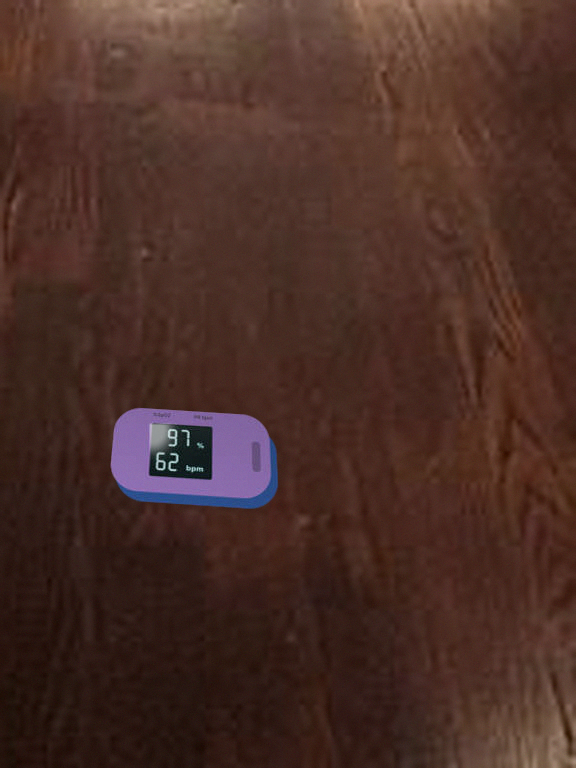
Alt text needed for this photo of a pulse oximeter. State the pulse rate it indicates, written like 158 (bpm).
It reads 62 (bpm)
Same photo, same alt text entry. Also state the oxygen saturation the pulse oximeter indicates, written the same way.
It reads 97 (%)
